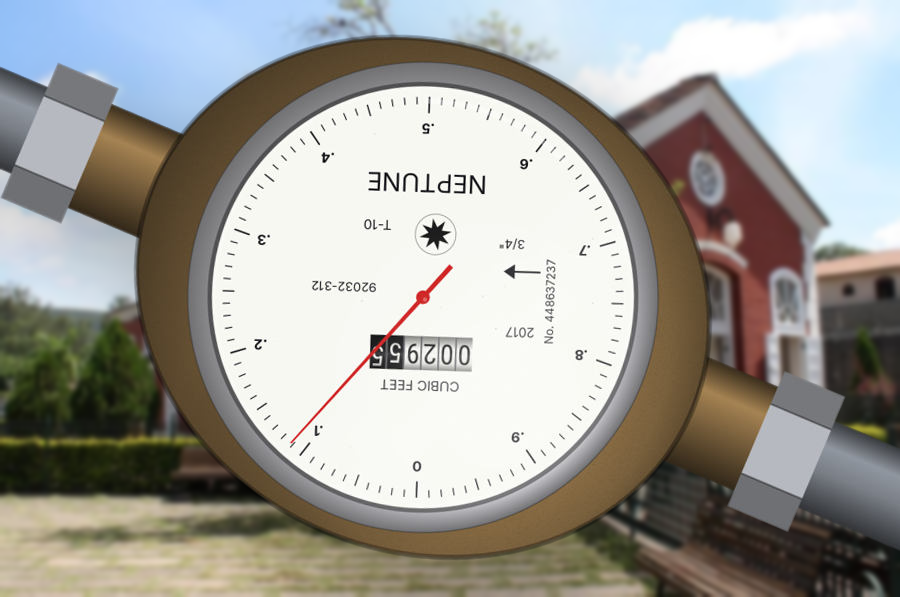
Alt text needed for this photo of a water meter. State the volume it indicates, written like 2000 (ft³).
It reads 2955.11 (ft³)
